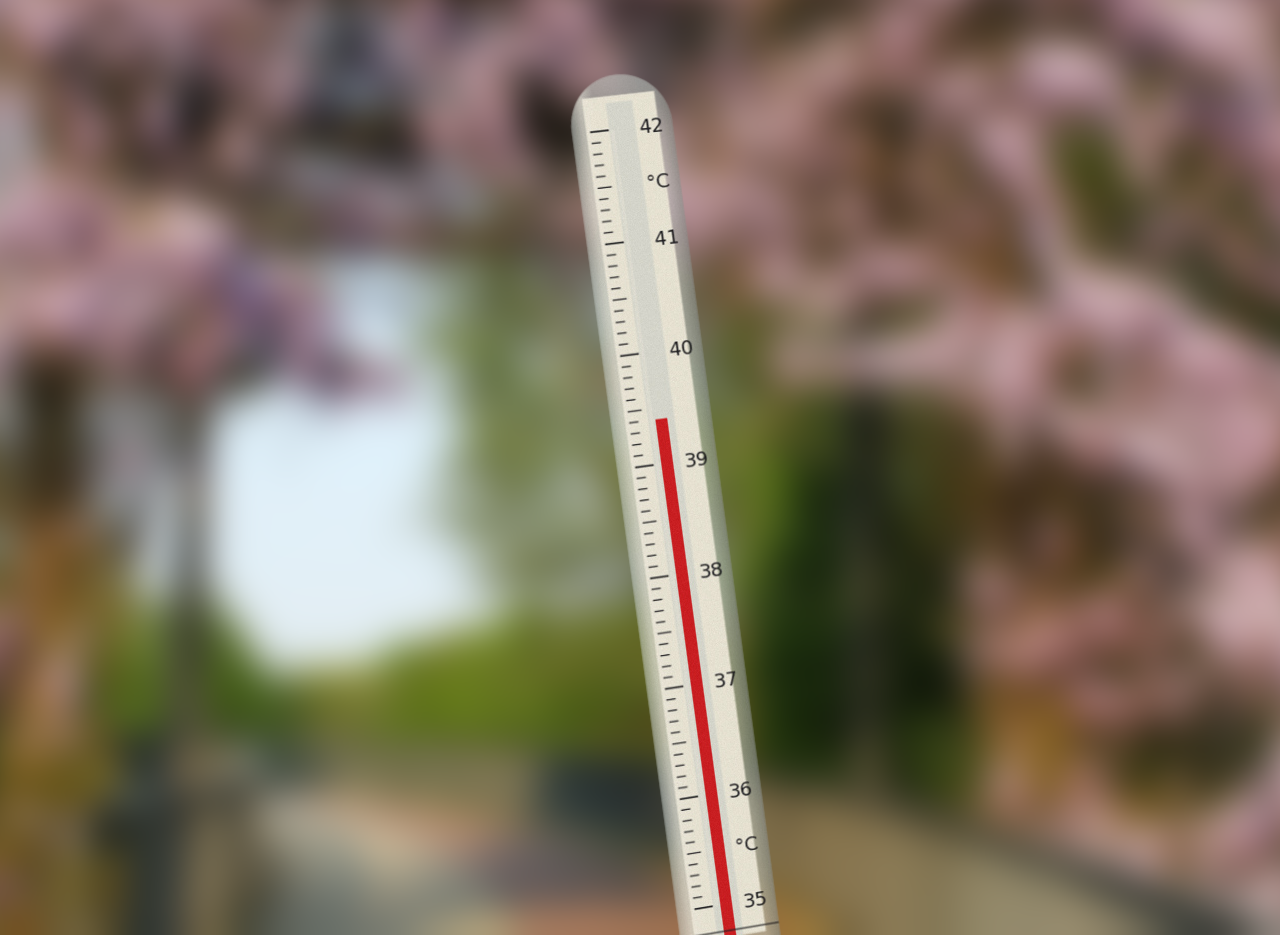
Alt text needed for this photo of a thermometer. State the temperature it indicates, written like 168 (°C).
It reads 39.4 (°C)
